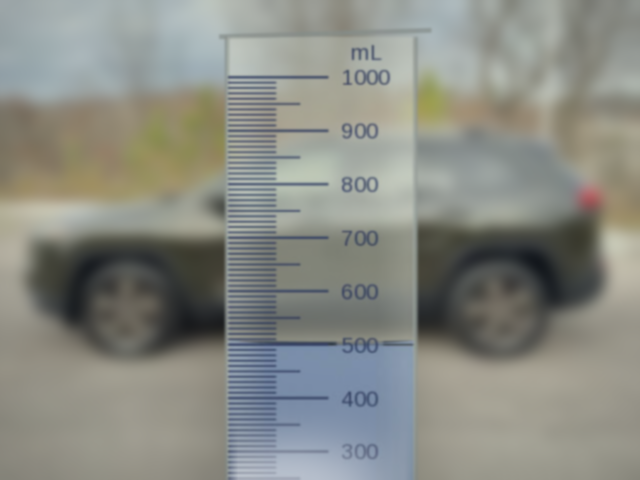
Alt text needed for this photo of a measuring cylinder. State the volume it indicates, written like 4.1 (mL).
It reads 500 (mL)
